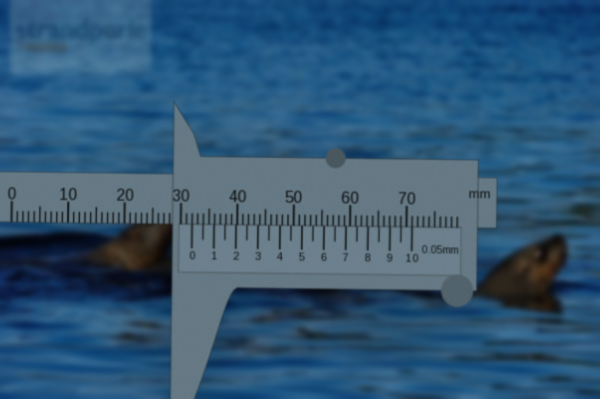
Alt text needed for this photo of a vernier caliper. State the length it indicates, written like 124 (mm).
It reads 32.0 (mm)
